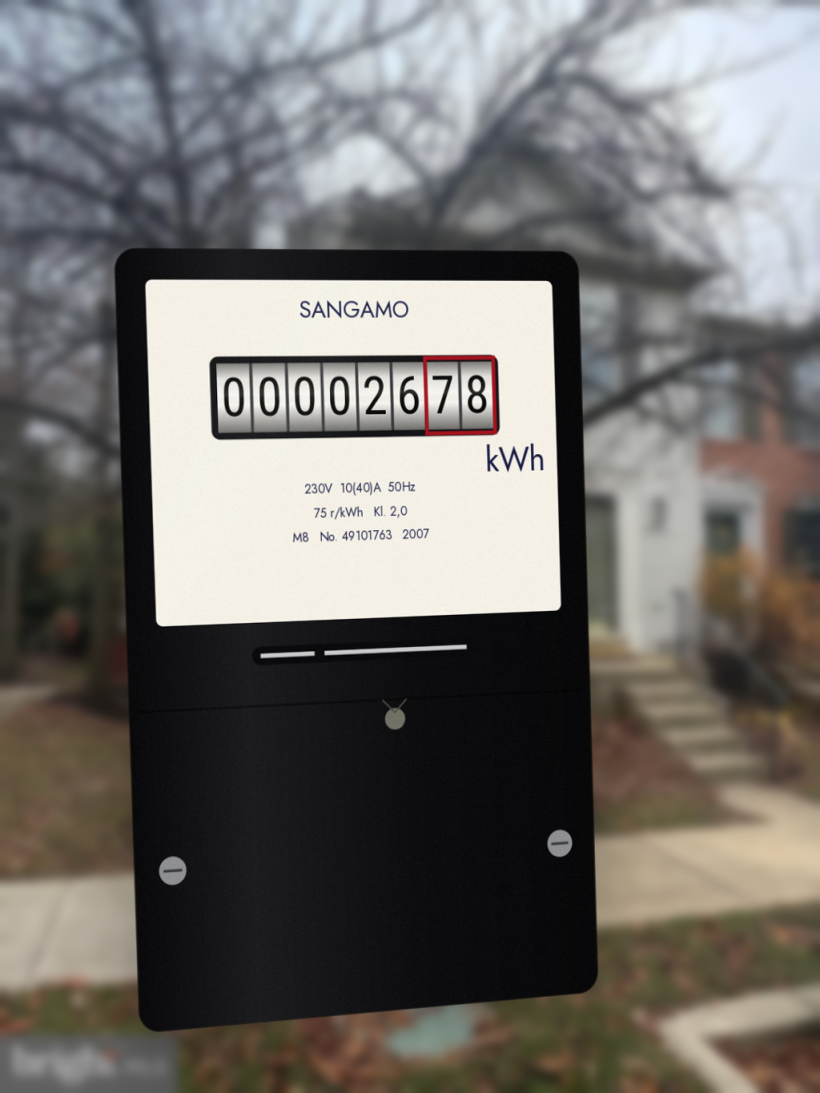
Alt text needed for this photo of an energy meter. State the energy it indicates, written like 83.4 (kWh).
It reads 26.78 (kWh)
